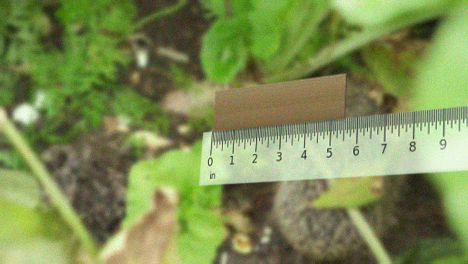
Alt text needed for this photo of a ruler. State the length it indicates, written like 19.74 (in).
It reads 5.5 (in)
